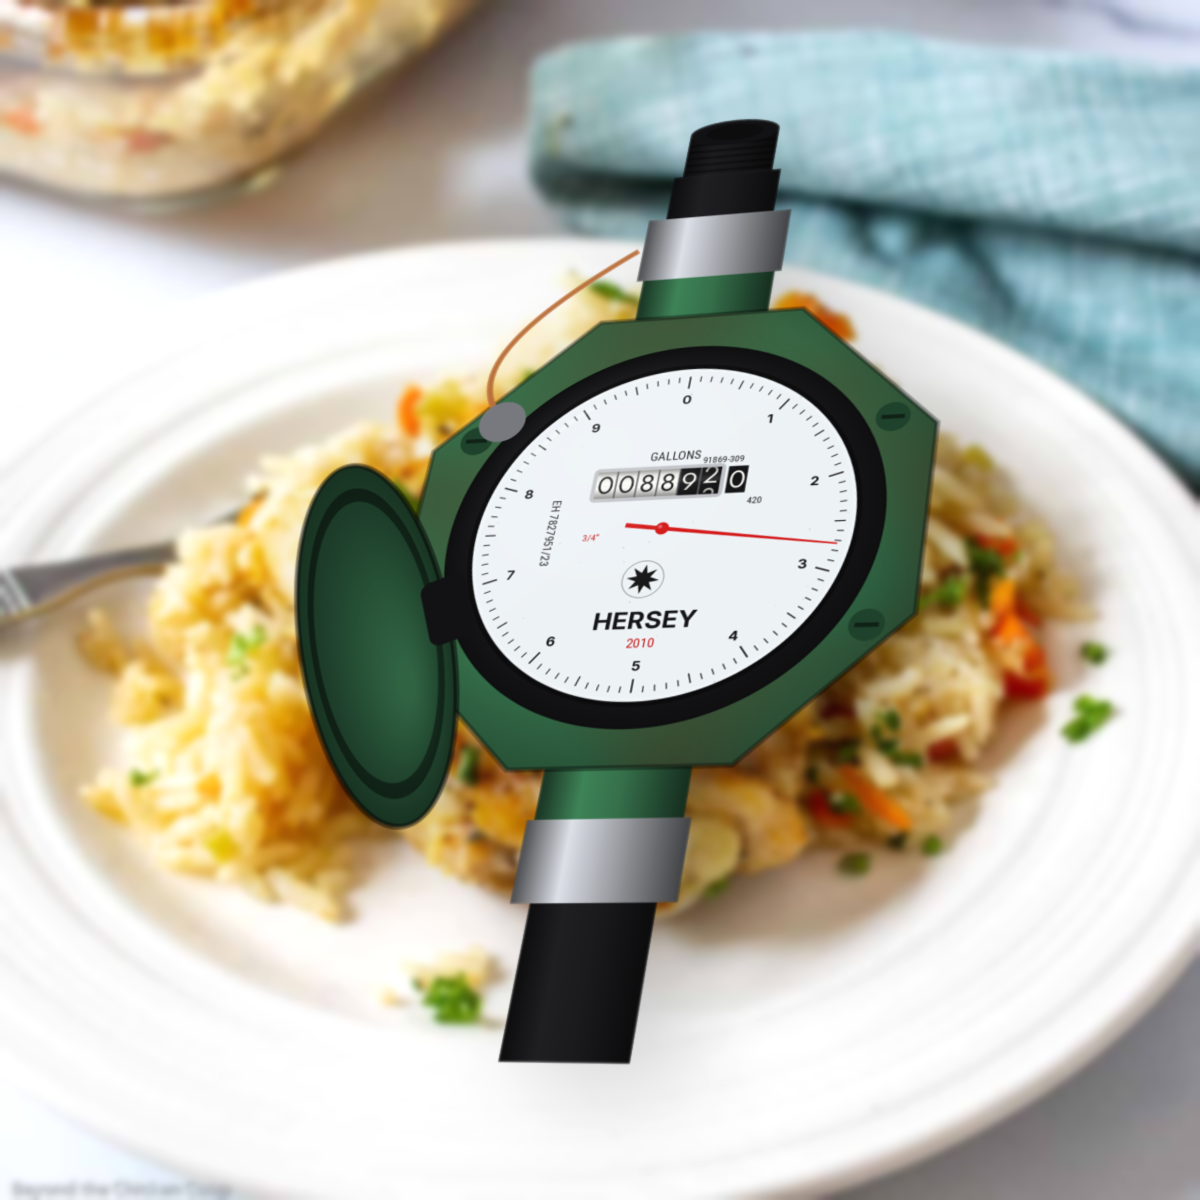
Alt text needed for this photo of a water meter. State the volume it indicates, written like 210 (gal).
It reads 88922.7 (gal)
